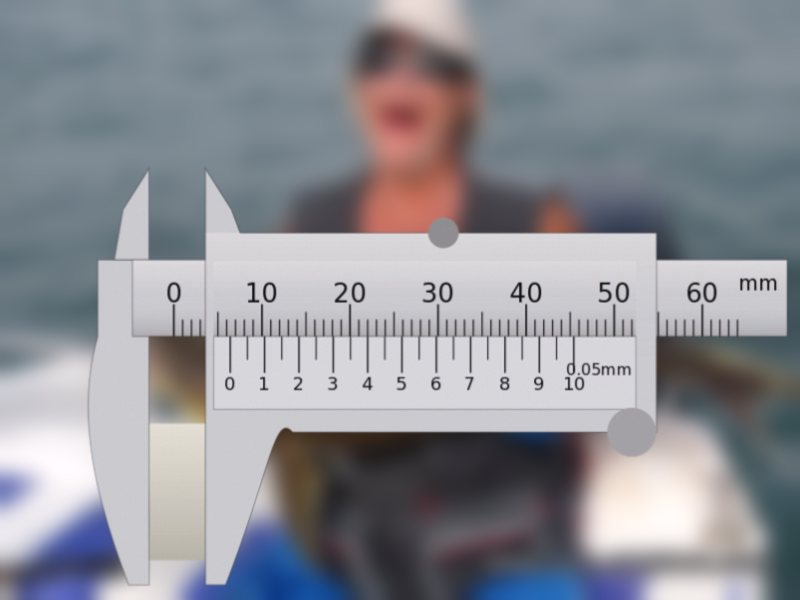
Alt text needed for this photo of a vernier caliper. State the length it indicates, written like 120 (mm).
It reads 6.4 (mm)
